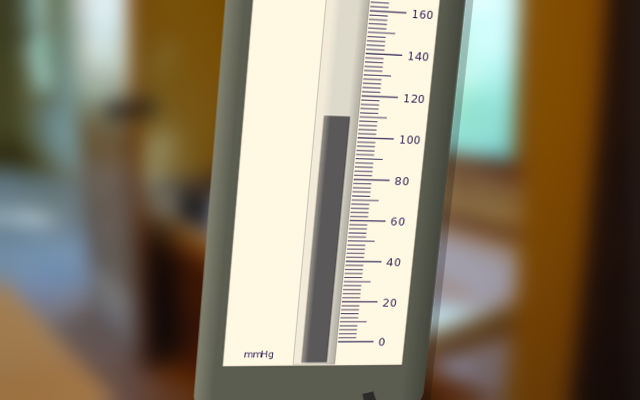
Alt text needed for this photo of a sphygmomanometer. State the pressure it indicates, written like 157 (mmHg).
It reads 110 (mmHg)
